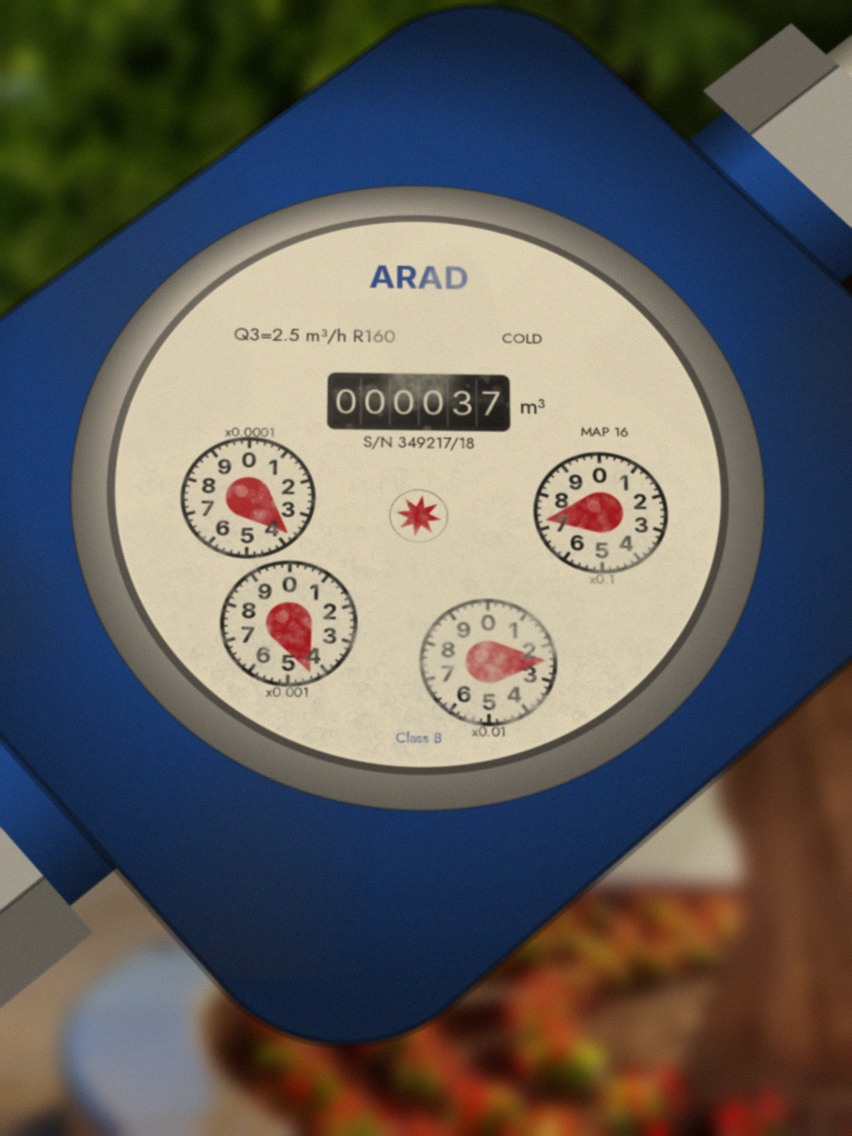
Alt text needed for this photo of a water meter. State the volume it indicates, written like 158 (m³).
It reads 37.7243 (m³)
